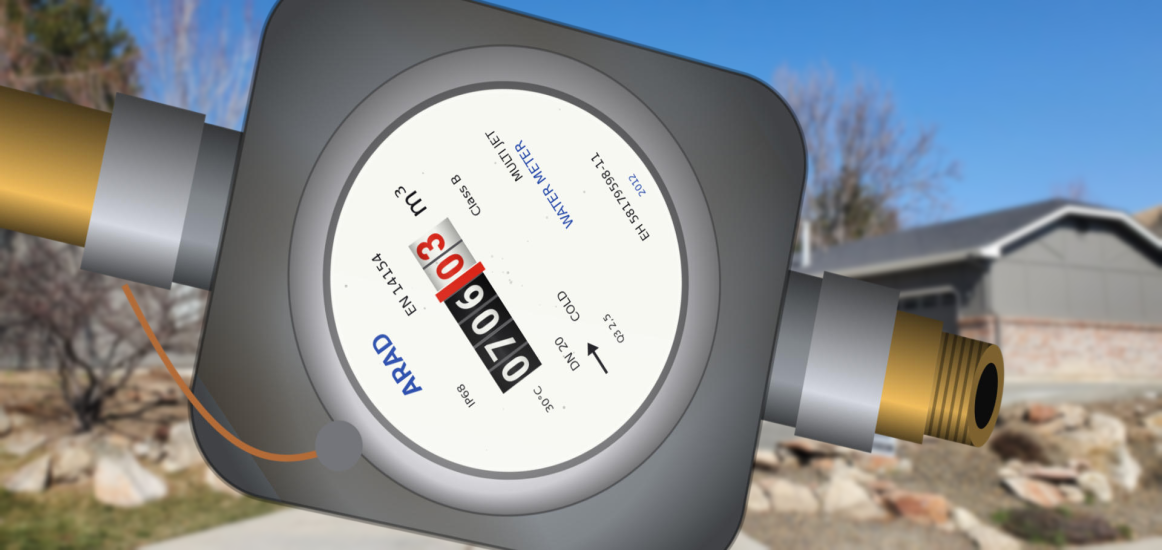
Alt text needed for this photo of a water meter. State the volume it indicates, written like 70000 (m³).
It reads 706.03 (m³)
